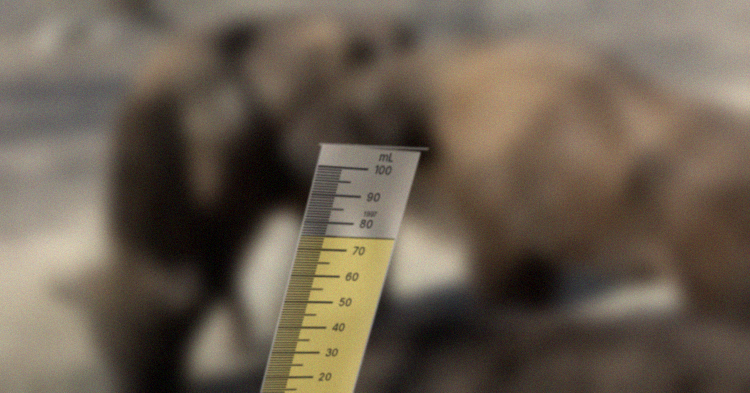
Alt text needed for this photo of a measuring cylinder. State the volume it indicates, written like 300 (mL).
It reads 75 (mL)
